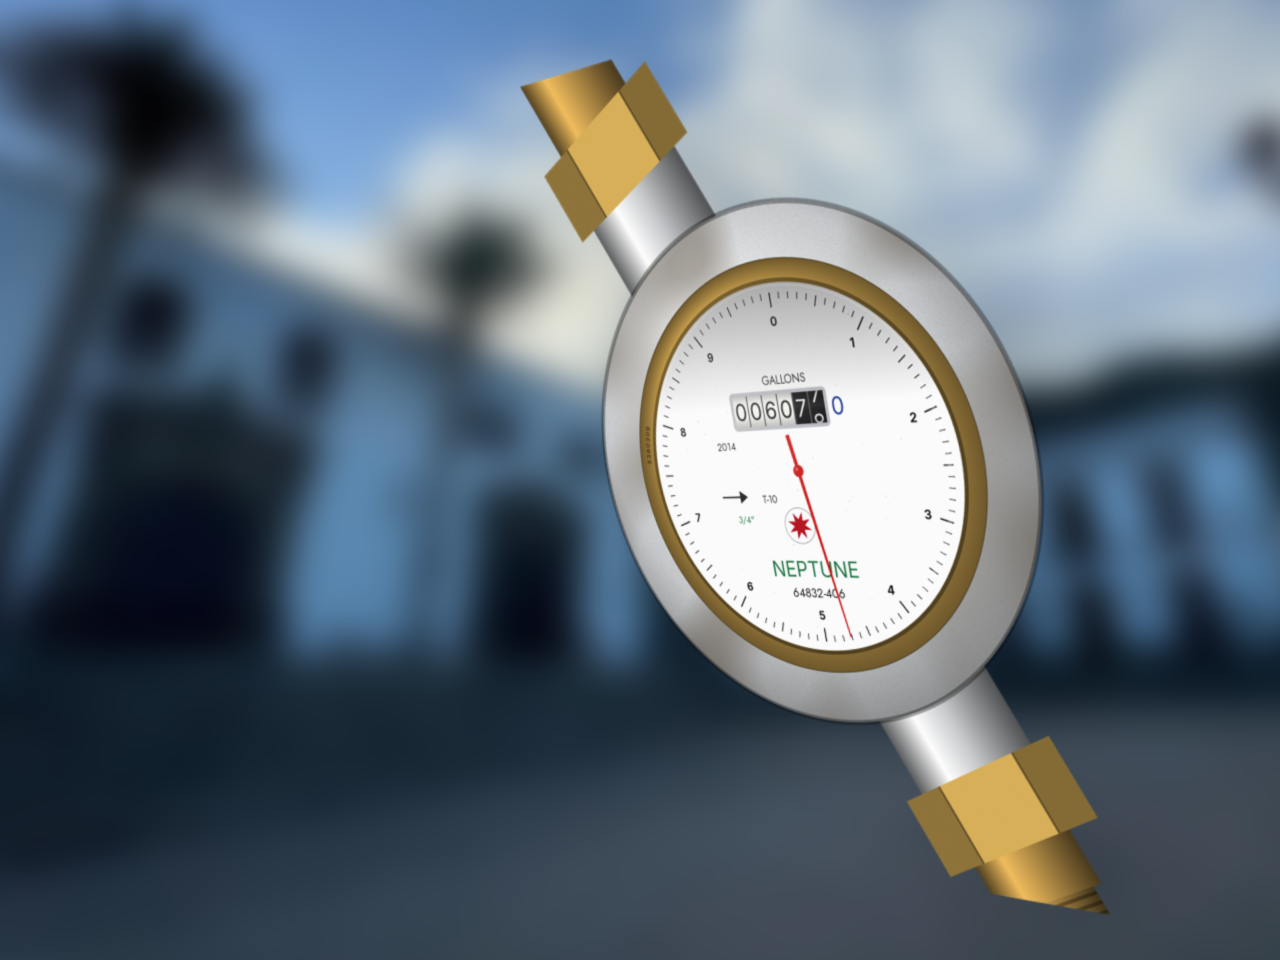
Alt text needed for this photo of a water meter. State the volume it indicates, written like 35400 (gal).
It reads 60774.7 (gal)
